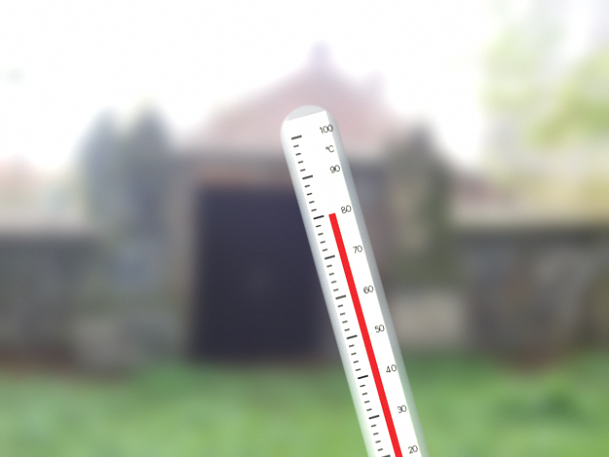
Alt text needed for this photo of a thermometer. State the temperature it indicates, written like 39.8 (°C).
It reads 80 (°C)
